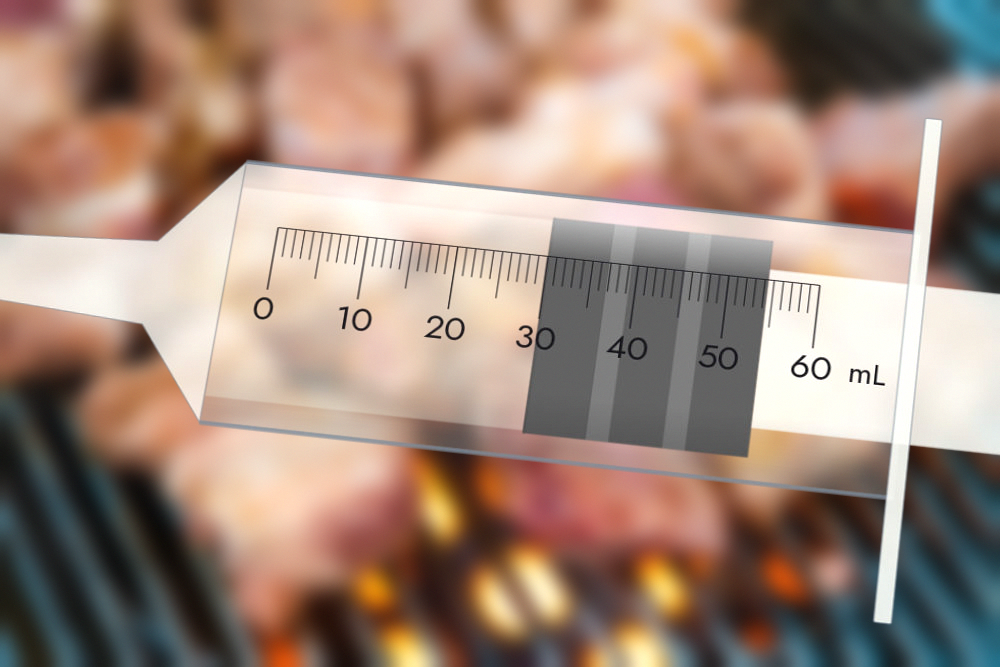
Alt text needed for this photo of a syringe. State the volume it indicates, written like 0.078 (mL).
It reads 30 (mL)
